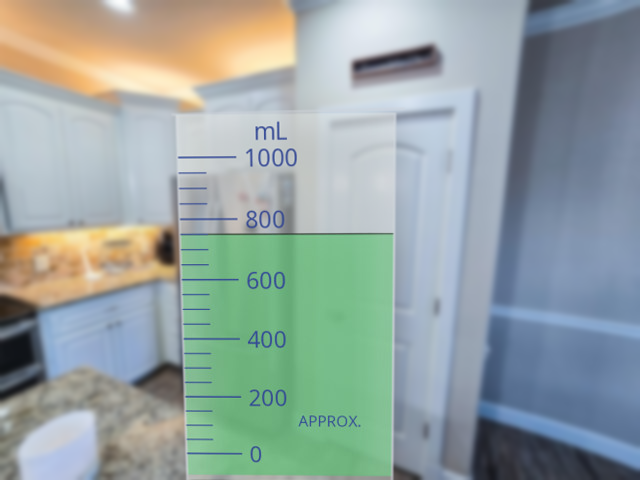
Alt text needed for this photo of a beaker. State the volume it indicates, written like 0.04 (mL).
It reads 750 (mL)
